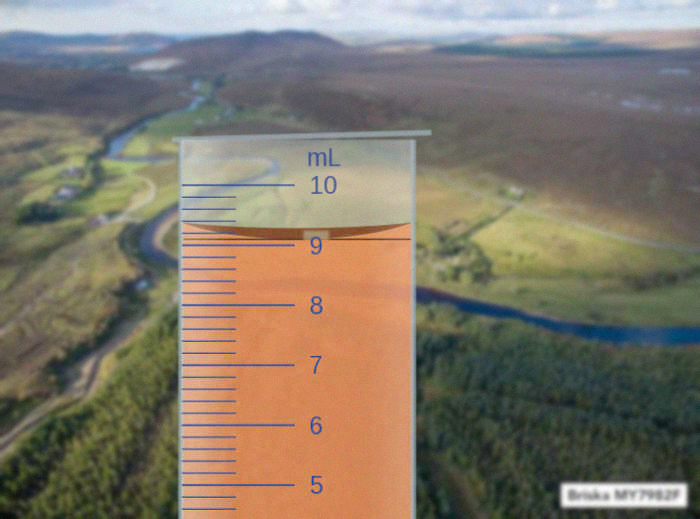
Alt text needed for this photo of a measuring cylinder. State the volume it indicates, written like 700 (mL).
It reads 9.1 (mL)
